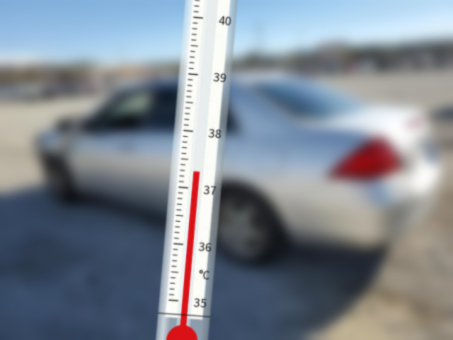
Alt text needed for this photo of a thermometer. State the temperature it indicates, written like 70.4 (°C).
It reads 37.3 (°C)
